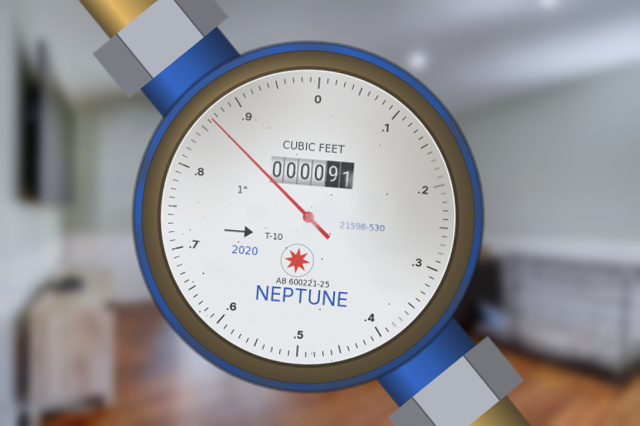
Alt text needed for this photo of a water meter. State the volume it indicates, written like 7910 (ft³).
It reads 90.86 (ft³)
